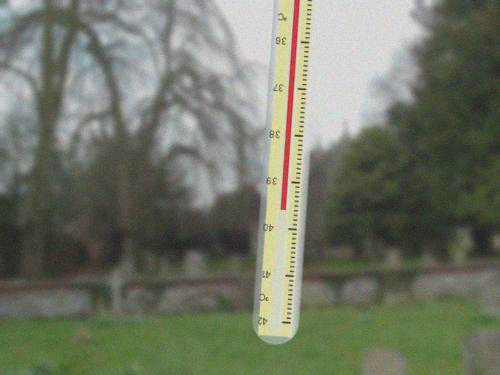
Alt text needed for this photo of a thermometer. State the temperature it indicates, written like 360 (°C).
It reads 39.6 (°C)
